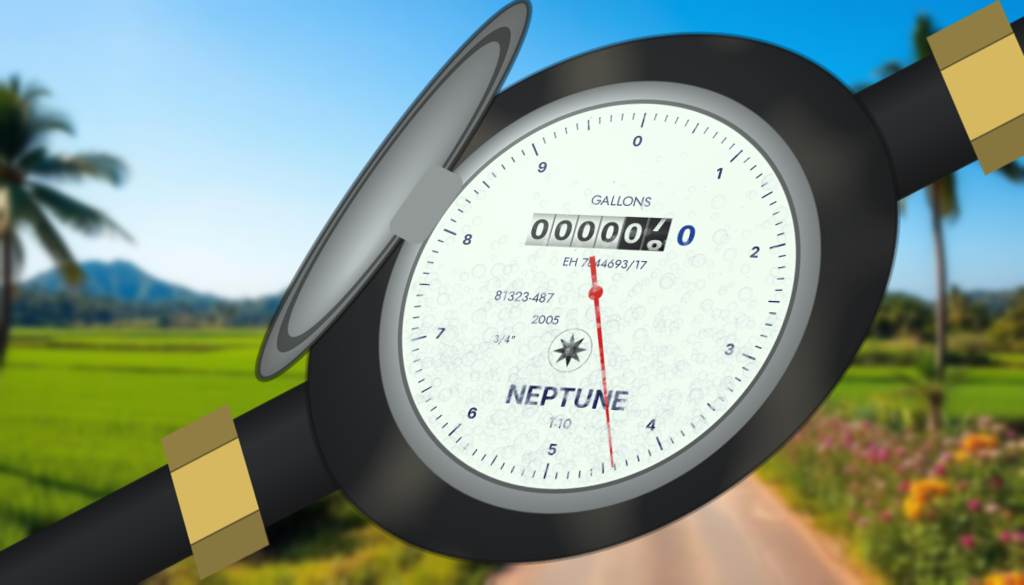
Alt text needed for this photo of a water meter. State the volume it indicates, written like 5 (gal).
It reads 74.4 (gal)
